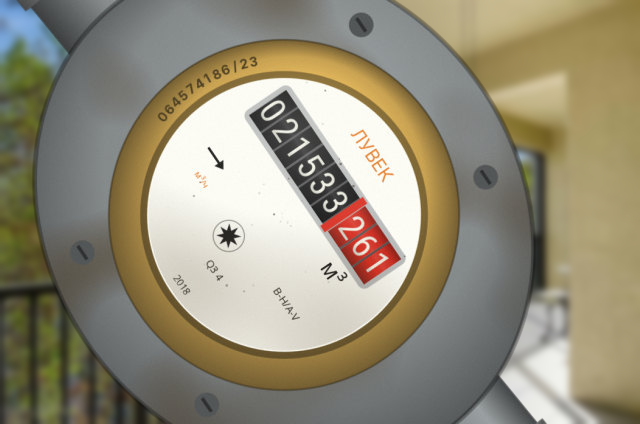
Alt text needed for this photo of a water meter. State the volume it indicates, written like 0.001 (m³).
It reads 21533.261 (m³)
